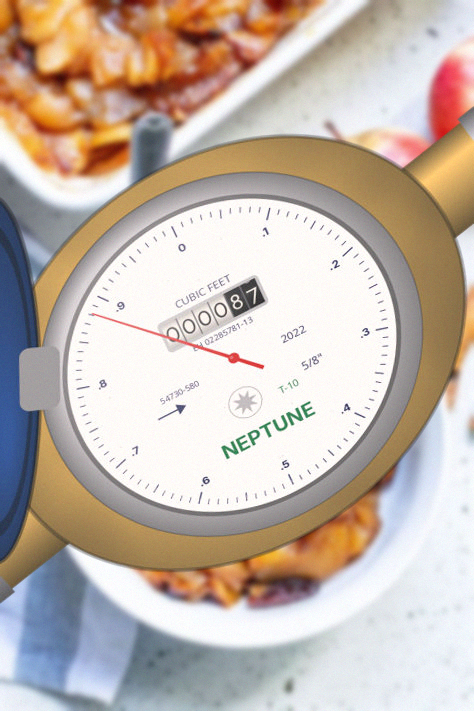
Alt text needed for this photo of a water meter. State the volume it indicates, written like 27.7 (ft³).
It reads 86.88 (ft³)
